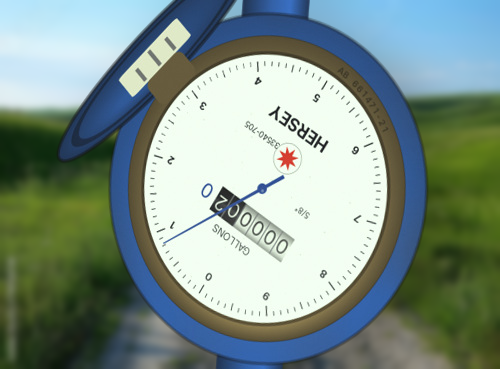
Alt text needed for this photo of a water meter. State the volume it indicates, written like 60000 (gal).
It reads 20.8 (gal)
